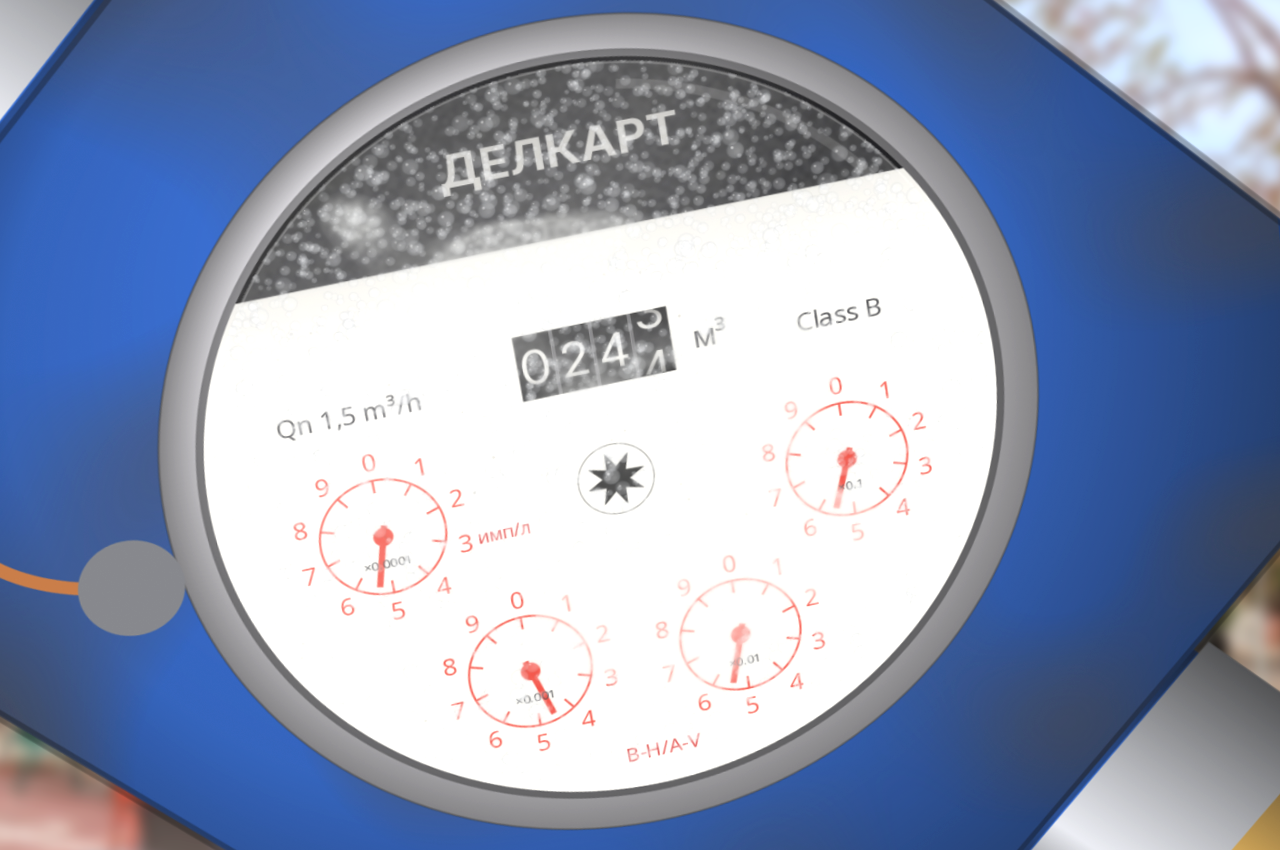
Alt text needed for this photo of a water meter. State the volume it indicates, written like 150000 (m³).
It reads 243.5545 (m³)
